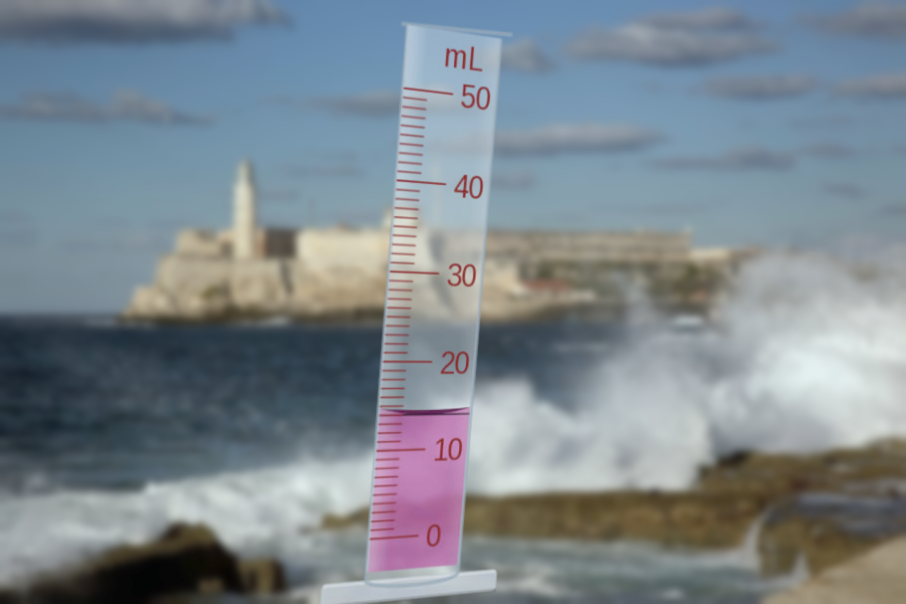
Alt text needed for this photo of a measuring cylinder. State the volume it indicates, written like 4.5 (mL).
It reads 14 (mL)
